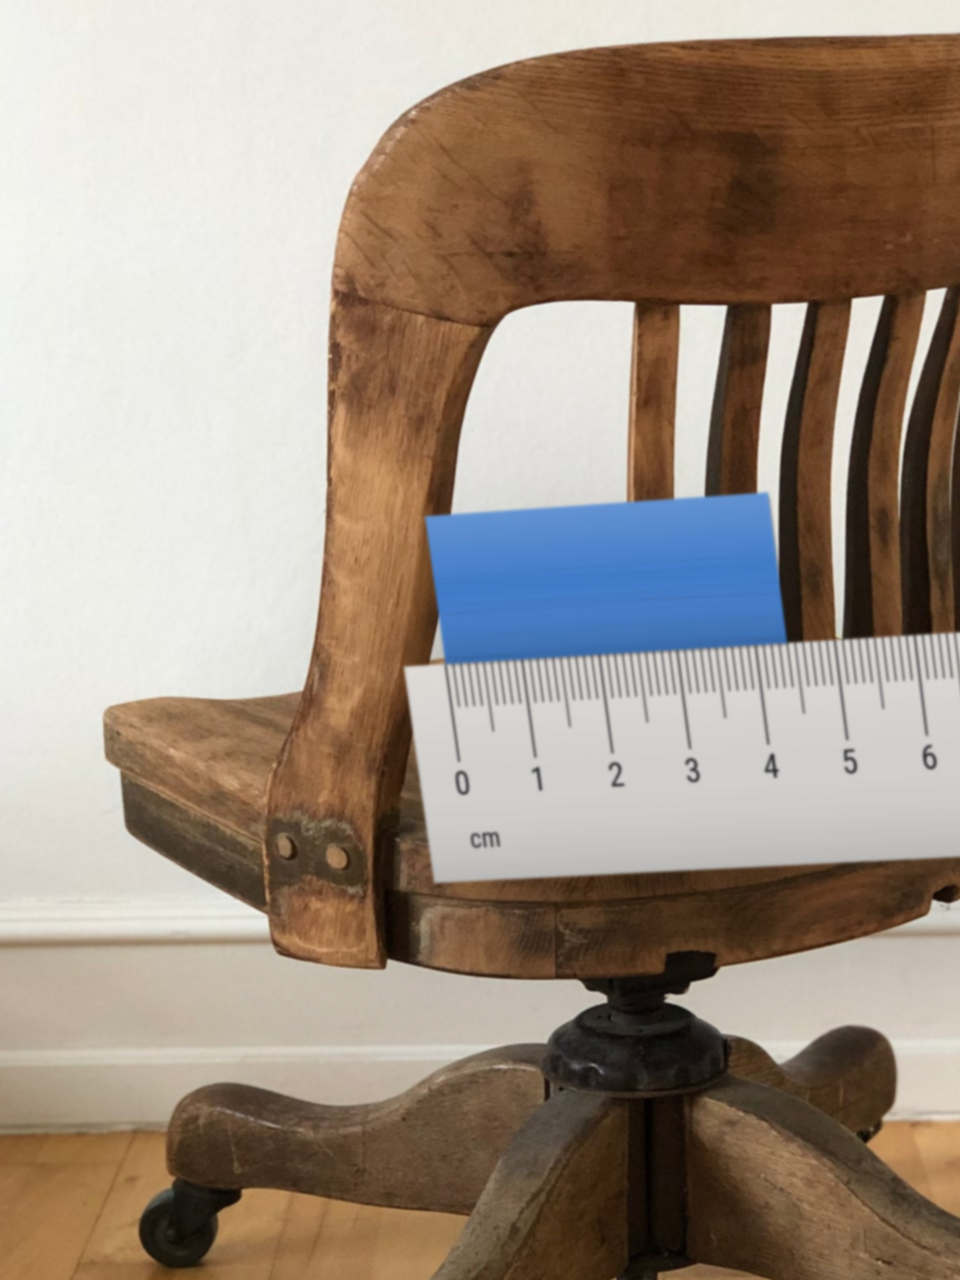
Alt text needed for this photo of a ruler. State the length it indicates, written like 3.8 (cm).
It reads 4.4 (cm)
